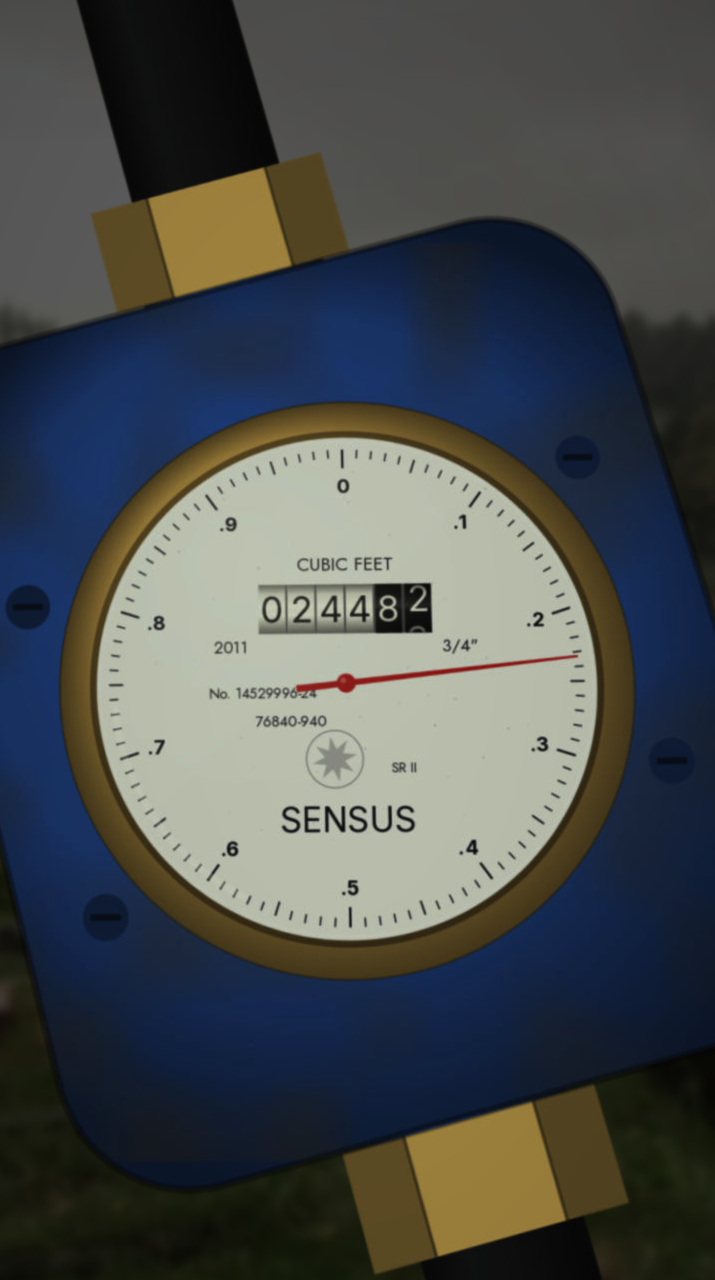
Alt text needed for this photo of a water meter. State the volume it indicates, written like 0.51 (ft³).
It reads 24482.23 (ft³)
